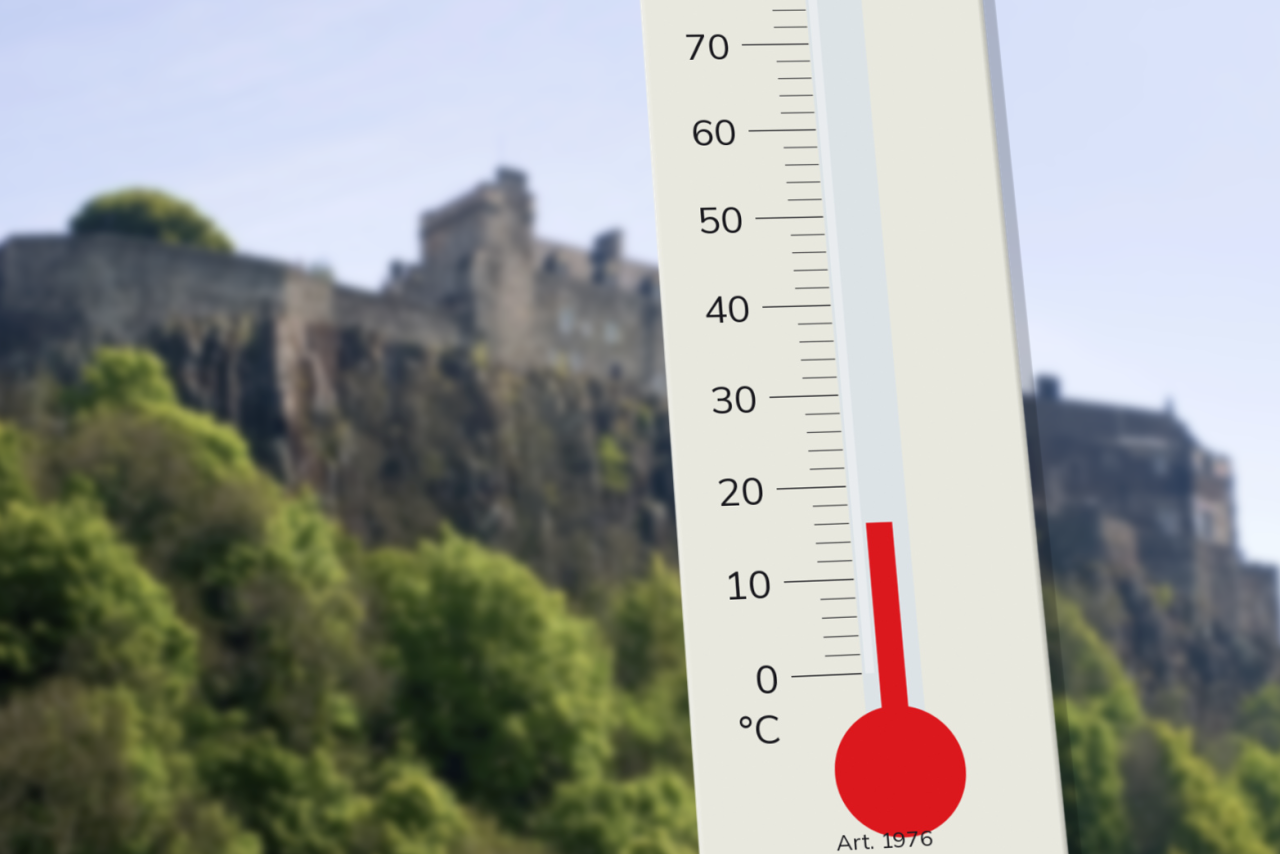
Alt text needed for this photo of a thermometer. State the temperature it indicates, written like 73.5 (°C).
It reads 16 (°C)
